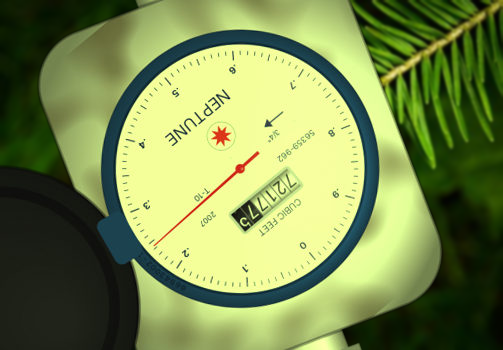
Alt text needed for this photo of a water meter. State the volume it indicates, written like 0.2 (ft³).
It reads 721775.24 (ft³)
